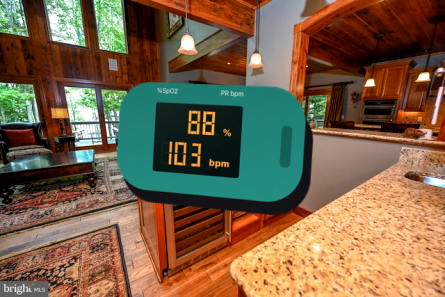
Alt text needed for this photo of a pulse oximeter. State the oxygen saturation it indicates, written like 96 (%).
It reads 88 (%)
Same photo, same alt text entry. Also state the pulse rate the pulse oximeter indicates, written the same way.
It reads 103 (bpm)
